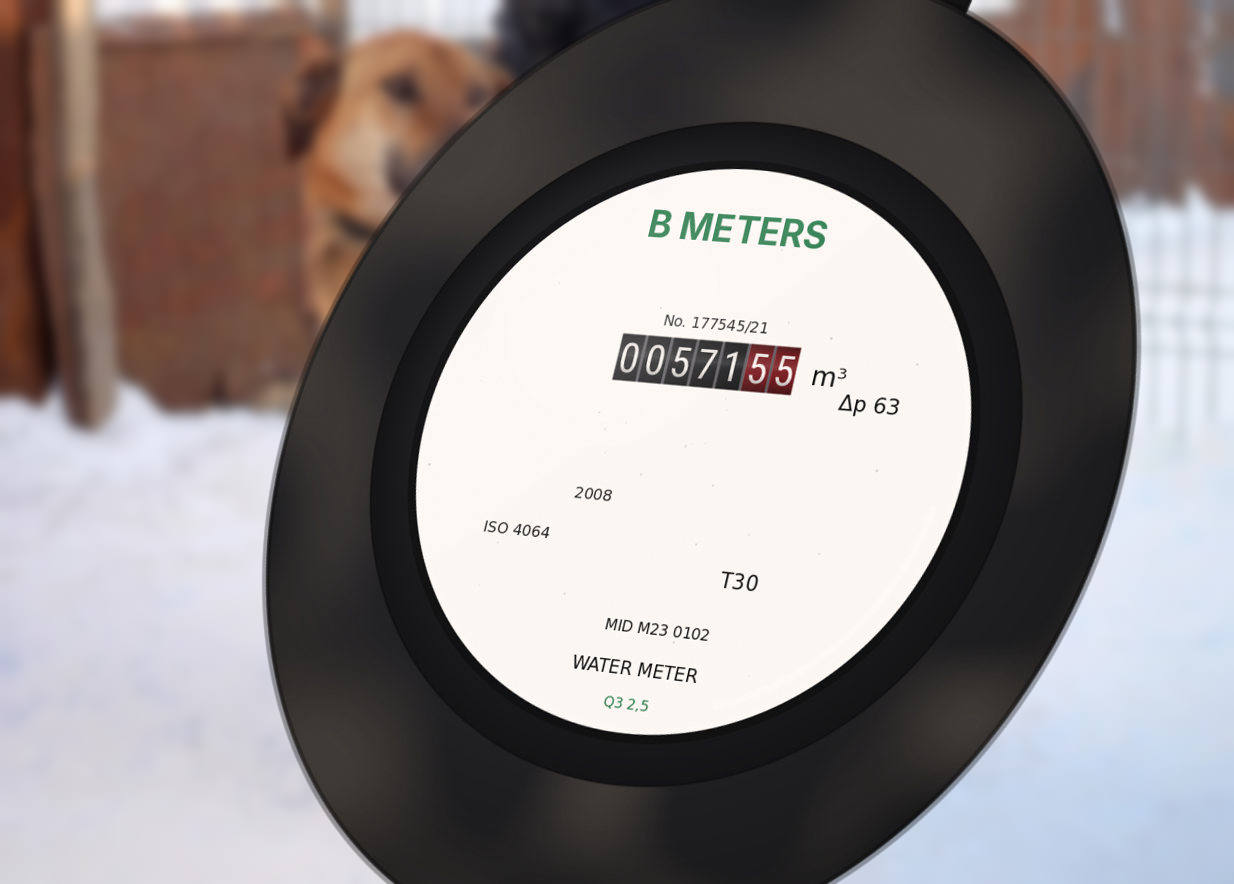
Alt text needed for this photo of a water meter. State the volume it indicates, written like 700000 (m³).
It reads 571.55 (m³)
